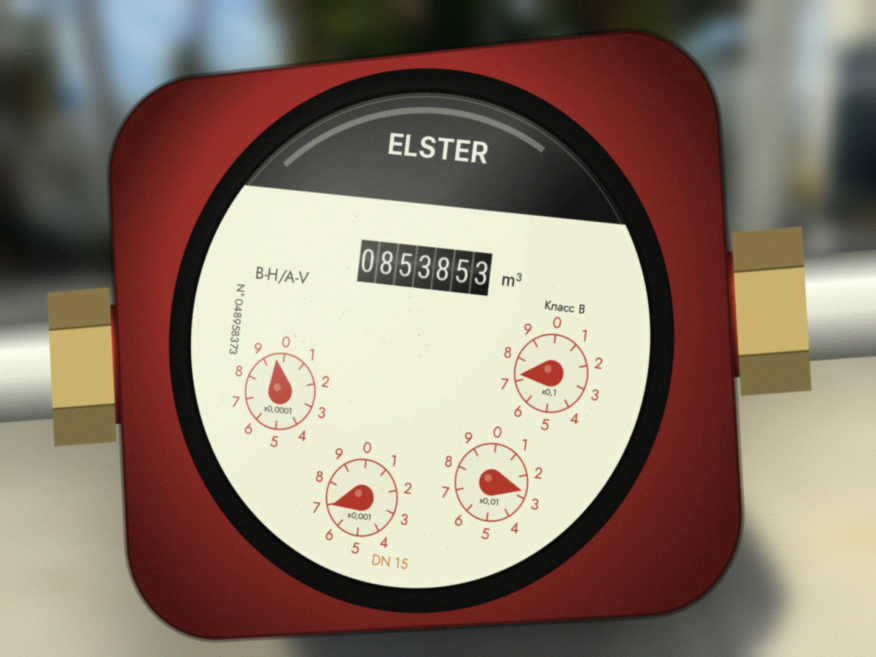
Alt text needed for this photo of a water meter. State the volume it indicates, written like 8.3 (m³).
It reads 853853.7269 (m³)
